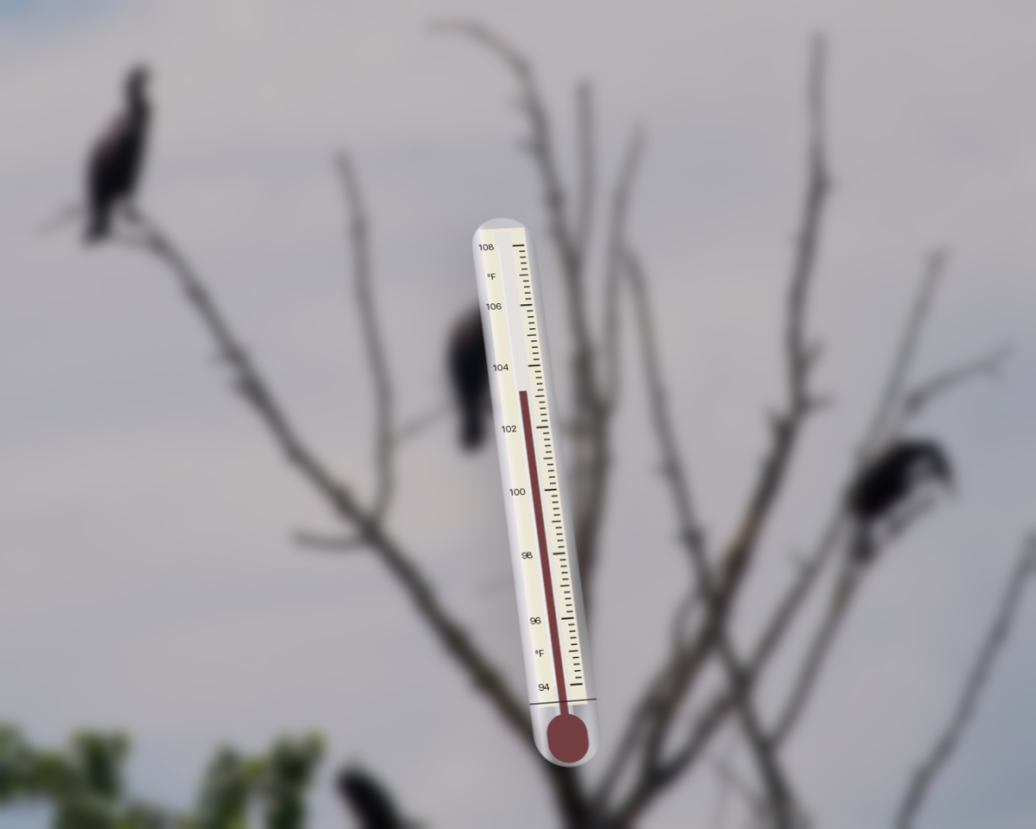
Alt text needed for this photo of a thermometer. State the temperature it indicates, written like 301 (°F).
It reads 103.2 (°F)
